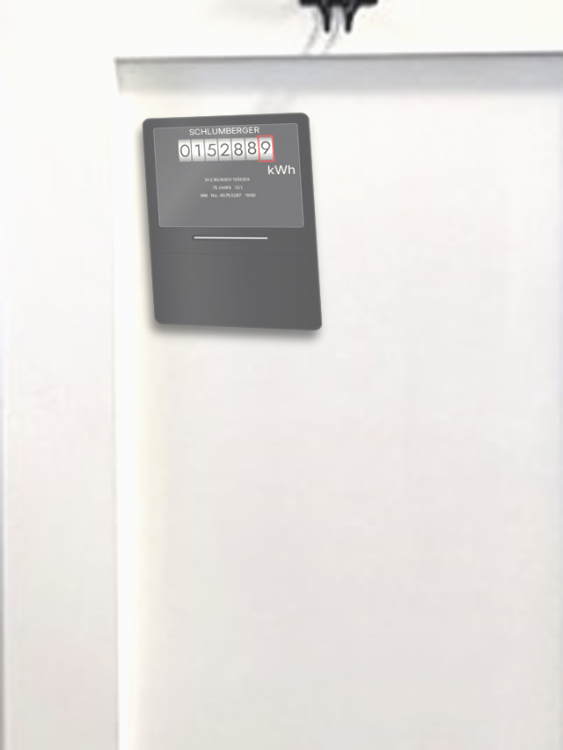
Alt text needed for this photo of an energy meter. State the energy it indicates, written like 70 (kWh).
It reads 15288.9 (kWh)
